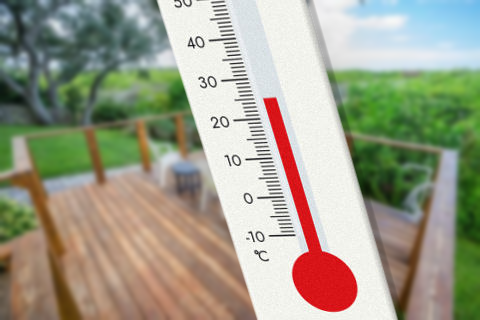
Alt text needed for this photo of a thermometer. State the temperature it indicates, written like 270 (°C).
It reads 25 (°C)
